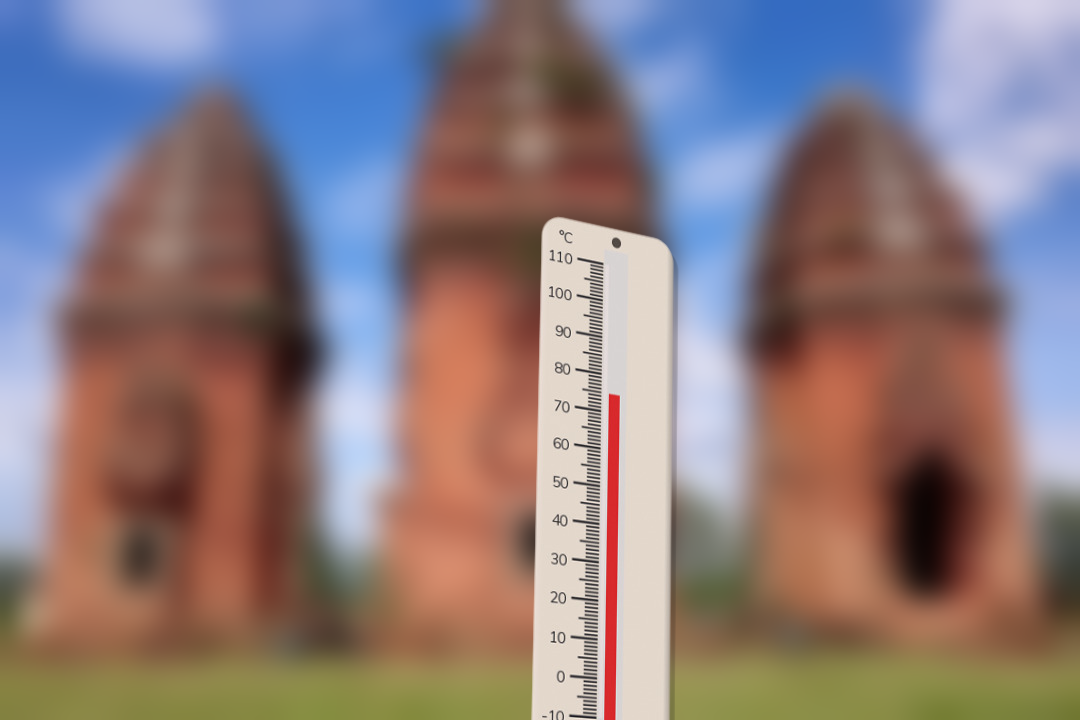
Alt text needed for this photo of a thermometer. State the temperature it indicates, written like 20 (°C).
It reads 75 (°C)
